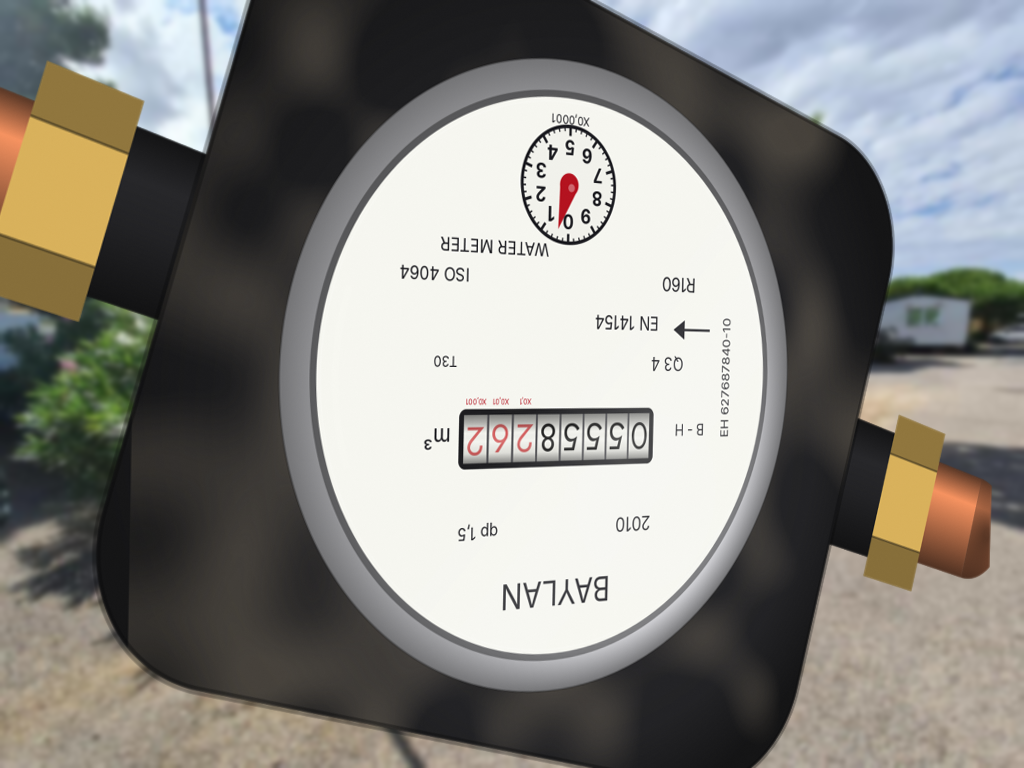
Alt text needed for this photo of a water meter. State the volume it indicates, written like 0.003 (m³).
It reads 5558.2620 (m³)
